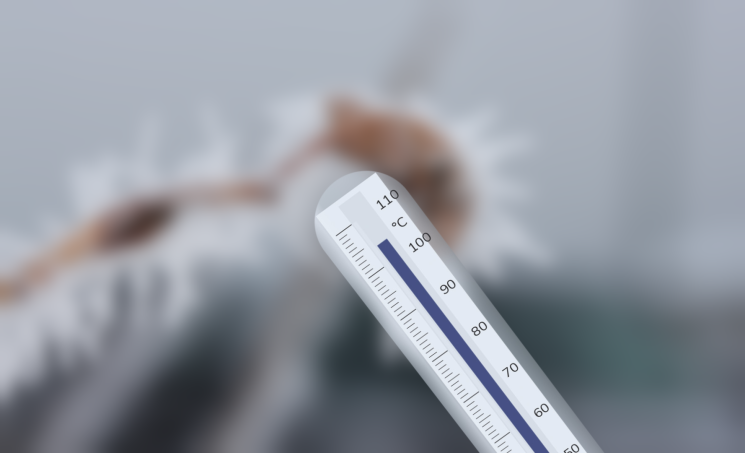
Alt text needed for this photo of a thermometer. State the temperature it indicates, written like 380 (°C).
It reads 104 (°C)
